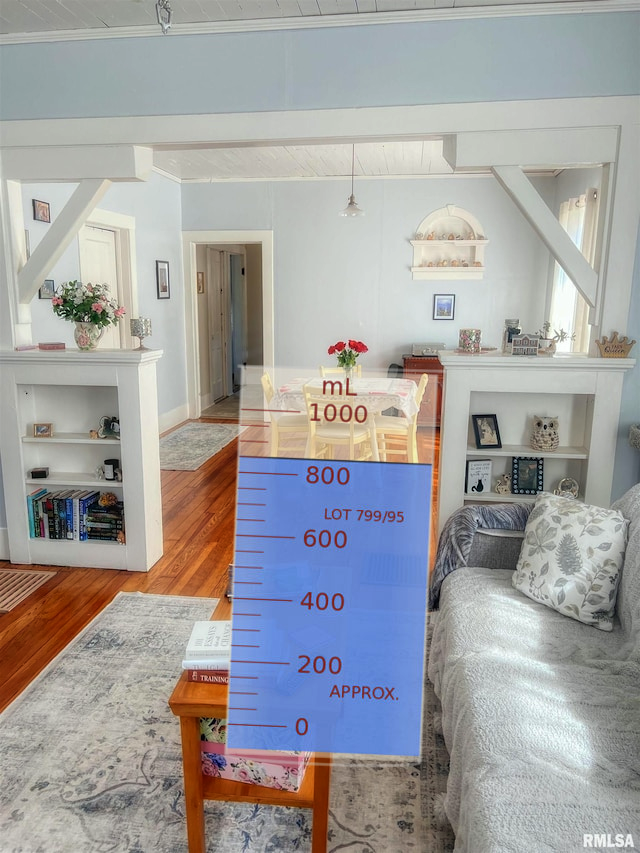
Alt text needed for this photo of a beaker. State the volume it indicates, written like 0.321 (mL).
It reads 850 (mL)
